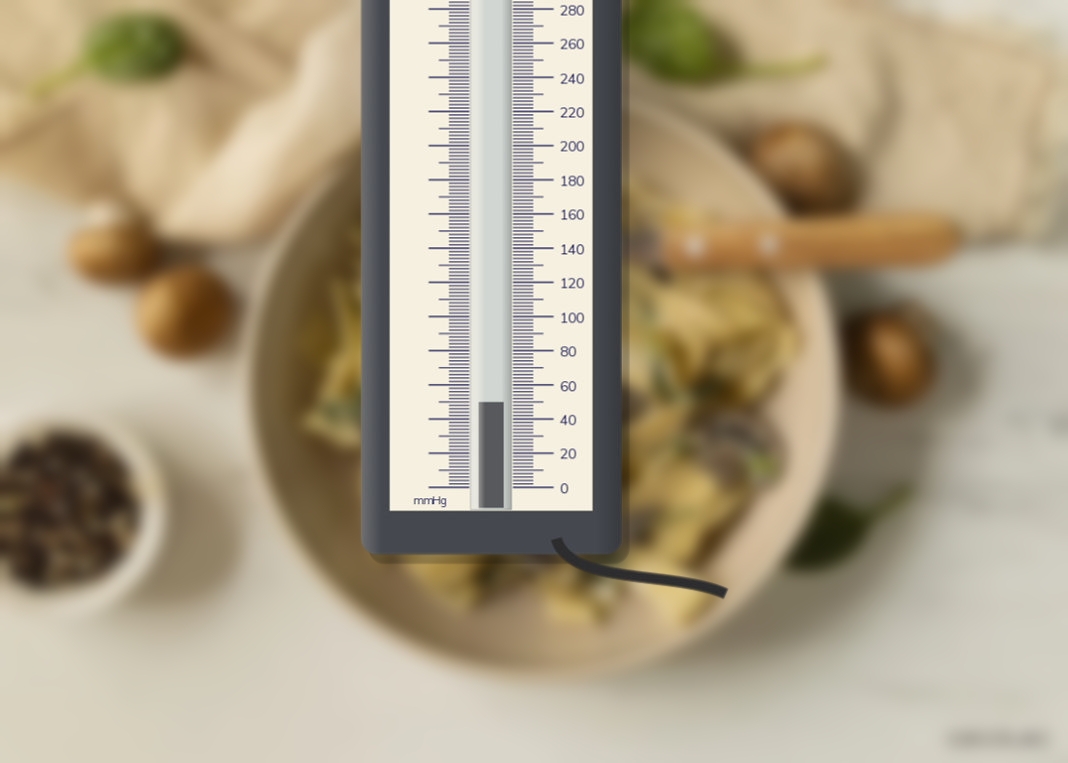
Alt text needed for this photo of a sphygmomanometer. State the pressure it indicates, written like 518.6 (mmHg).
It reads 50 (mmHg)
